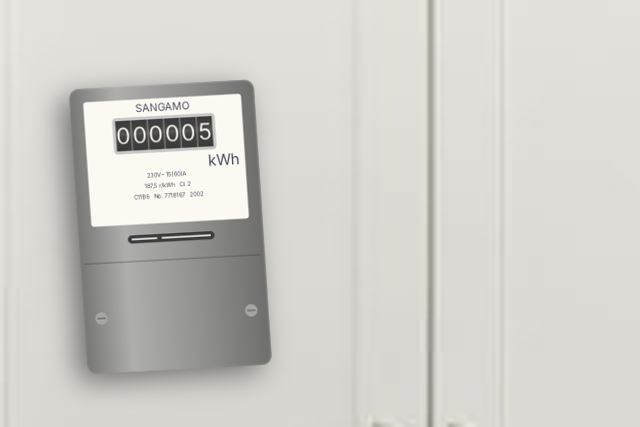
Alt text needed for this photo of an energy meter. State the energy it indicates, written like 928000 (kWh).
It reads 5 (kWh)
